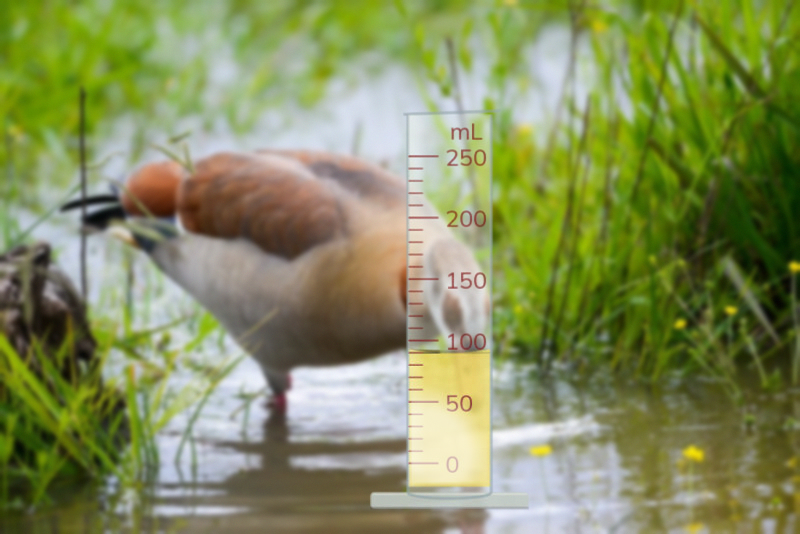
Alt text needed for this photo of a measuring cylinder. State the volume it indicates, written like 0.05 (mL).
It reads 90 (mL)
